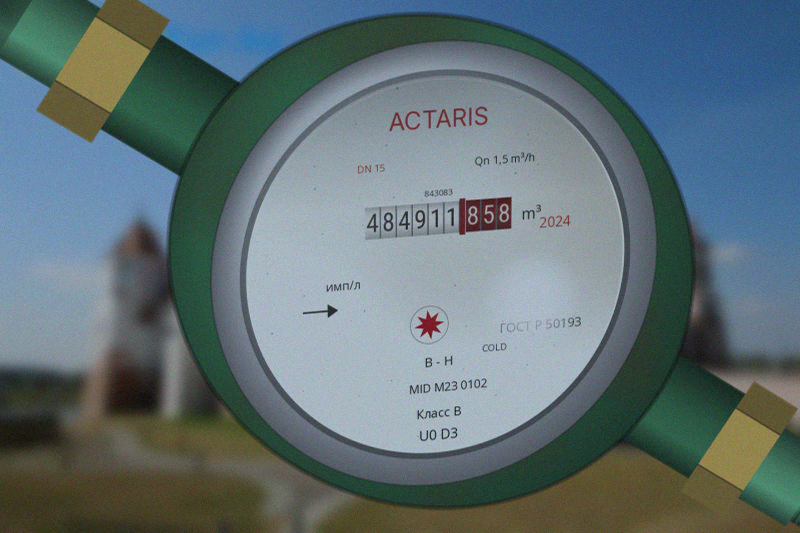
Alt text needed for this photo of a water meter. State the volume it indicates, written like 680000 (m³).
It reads 484911.858 (m³)
